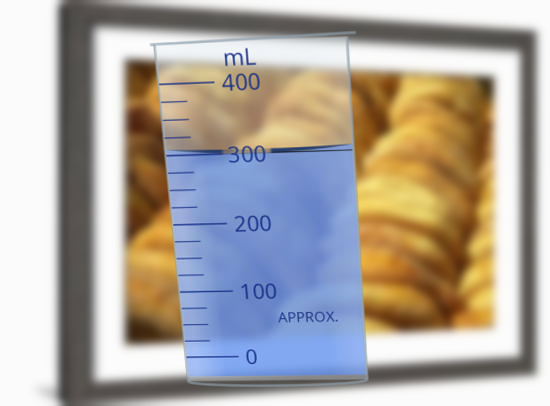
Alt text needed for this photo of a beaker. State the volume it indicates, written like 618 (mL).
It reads 300 (mL)
